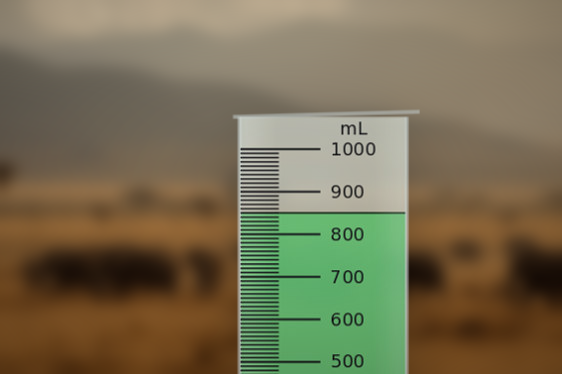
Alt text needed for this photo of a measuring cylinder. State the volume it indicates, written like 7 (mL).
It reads 850 (mL)
